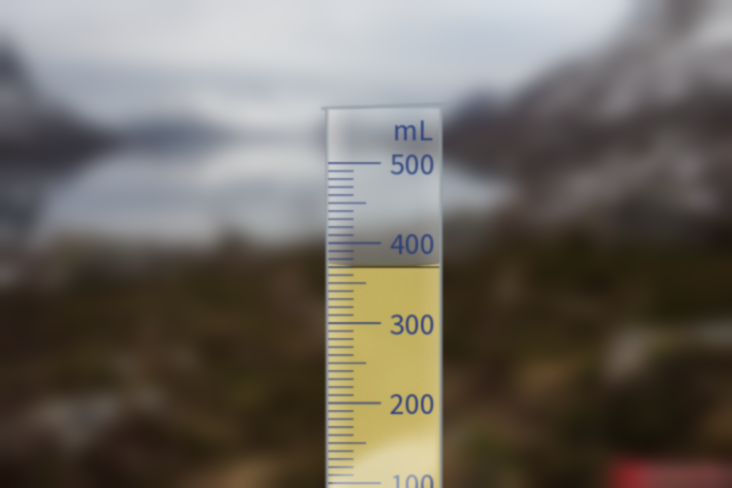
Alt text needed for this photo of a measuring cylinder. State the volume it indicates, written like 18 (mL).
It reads 370 (mL)
